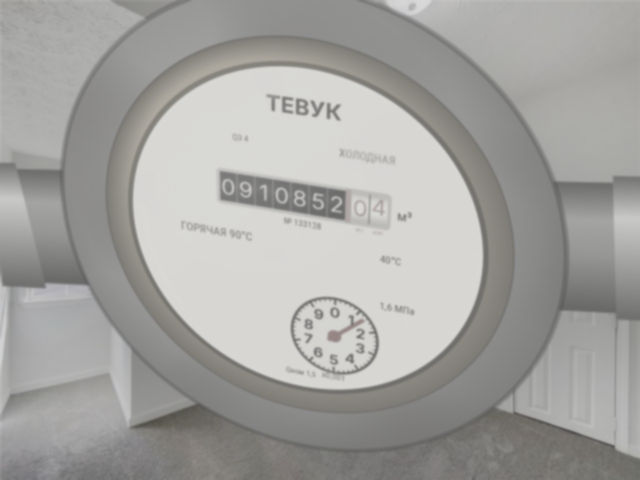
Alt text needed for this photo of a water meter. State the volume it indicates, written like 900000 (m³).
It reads 910852.041 (m³)
